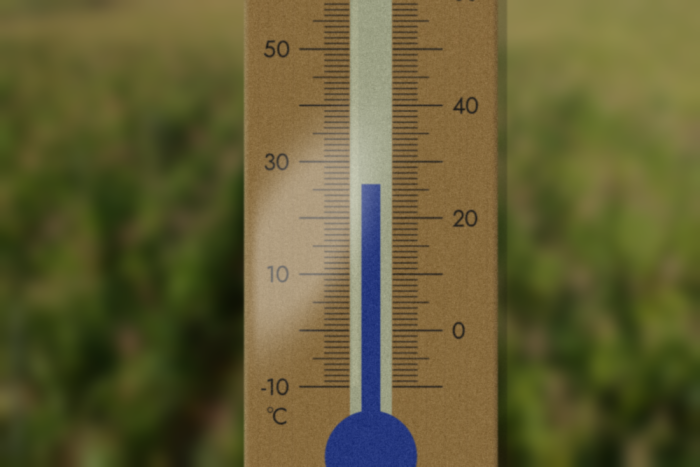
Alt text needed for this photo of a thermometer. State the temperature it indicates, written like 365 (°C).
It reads 26 (°C)
